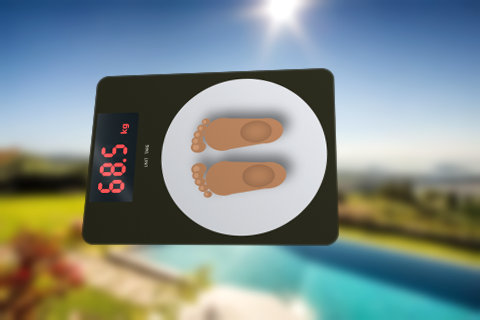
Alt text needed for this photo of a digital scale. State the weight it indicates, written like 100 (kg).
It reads 68.5 (kg)
